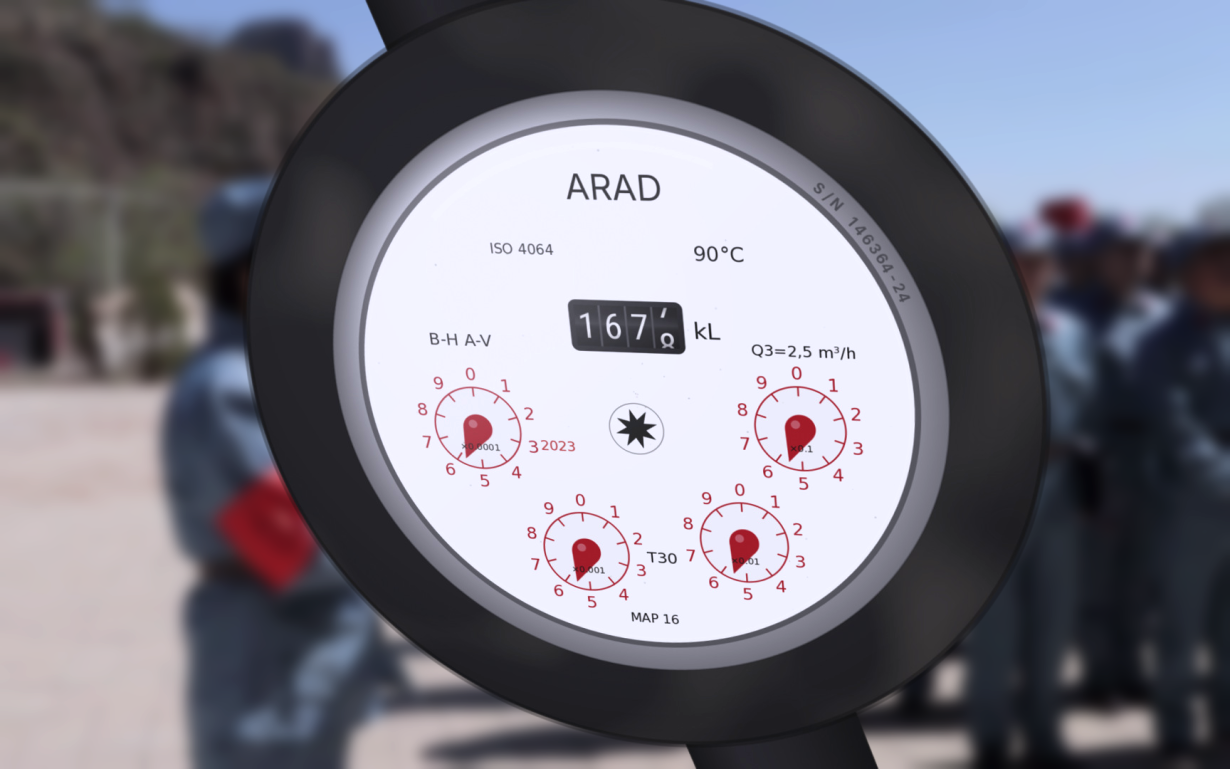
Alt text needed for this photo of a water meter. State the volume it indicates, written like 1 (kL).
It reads 1677.5555 (kL)
